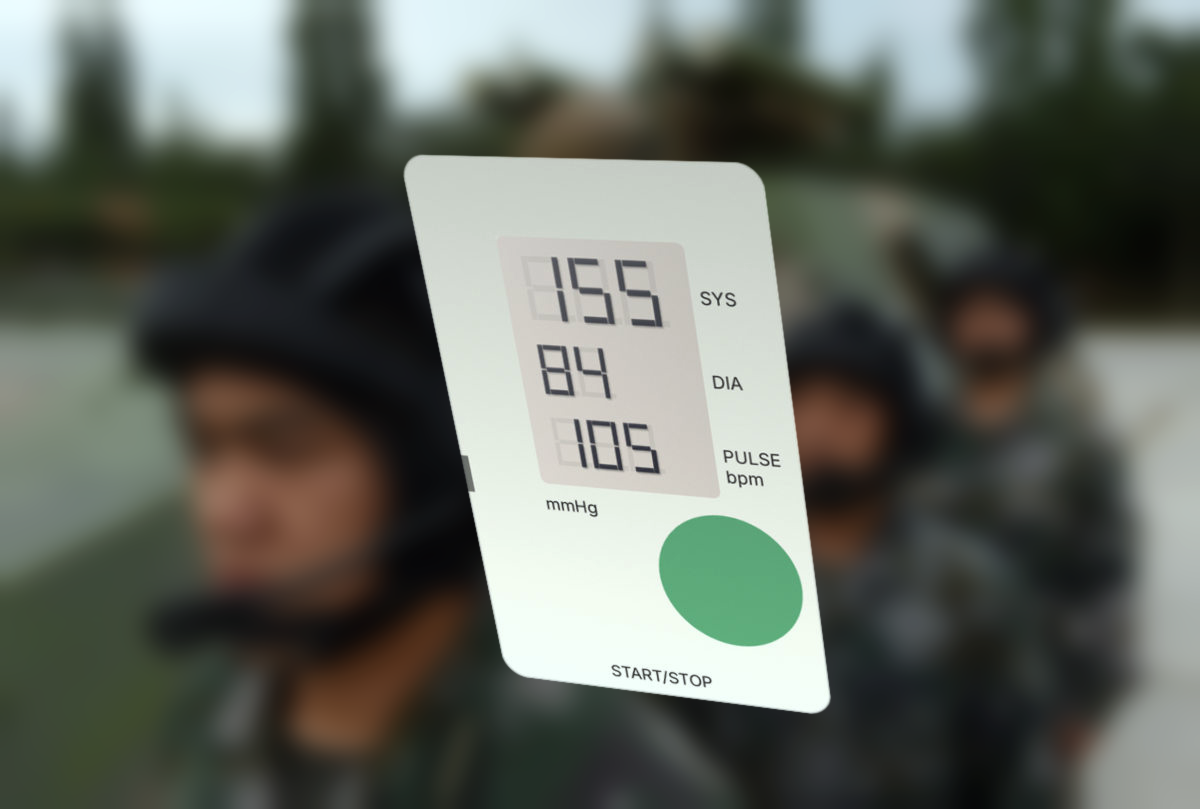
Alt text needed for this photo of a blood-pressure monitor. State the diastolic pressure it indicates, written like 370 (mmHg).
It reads 84 (mmHg)
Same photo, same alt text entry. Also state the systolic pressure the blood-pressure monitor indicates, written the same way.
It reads 155 (mmHg)
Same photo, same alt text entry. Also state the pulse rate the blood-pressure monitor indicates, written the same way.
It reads 105 (bpm)
